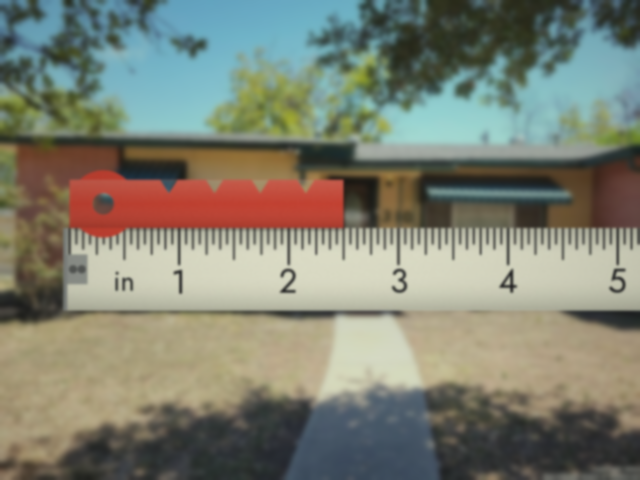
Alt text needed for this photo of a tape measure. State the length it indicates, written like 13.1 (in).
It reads 2.5 (in)
